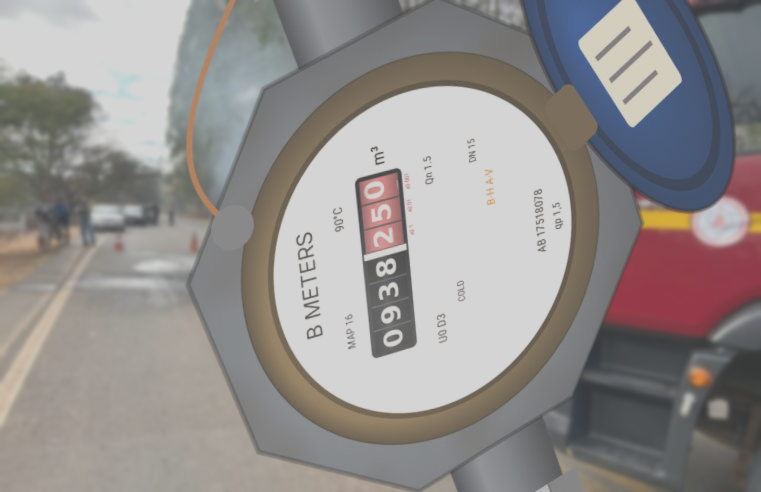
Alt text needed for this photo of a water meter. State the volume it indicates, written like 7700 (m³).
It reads 938.250 (m³)
